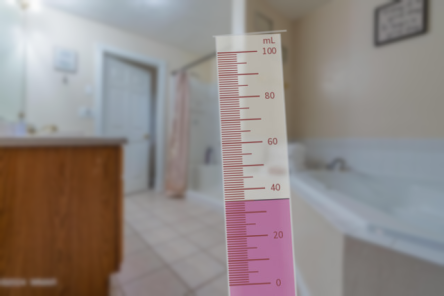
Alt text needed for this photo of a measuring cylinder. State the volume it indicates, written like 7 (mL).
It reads 35 (mL)
